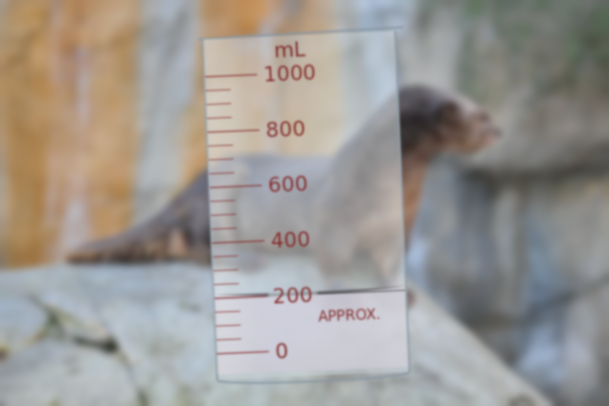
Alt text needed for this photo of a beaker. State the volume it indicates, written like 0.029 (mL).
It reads 200 (mL)
